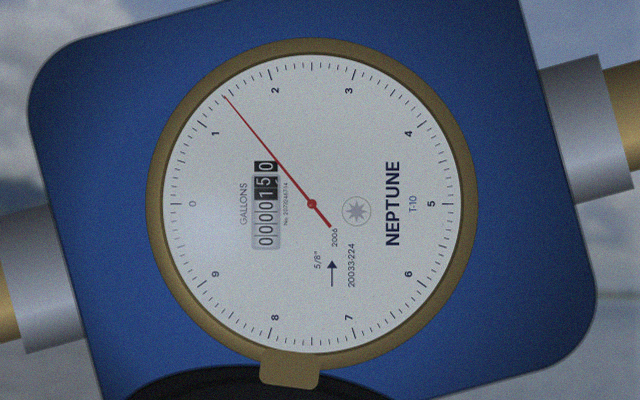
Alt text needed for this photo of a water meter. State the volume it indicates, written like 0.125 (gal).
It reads 151.4 (gal)
